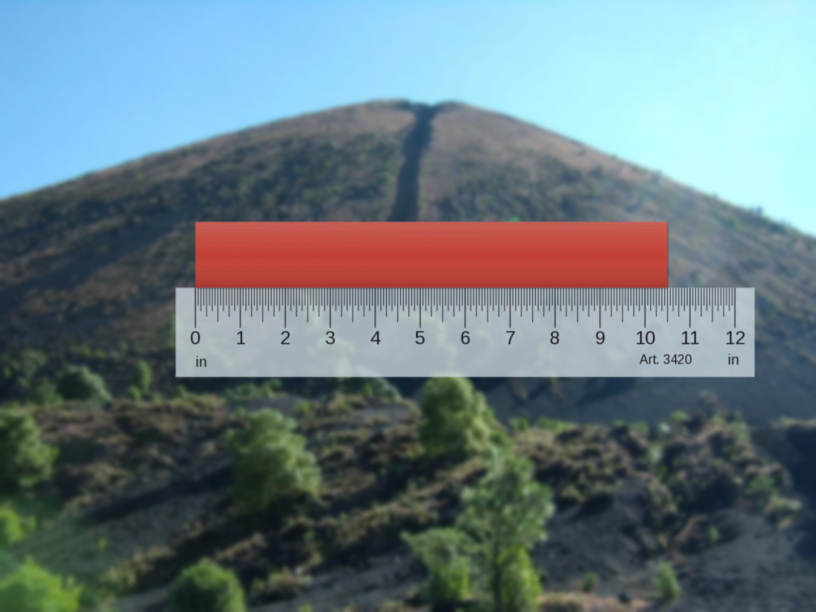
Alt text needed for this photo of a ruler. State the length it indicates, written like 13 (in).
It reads 10.5 (in)
